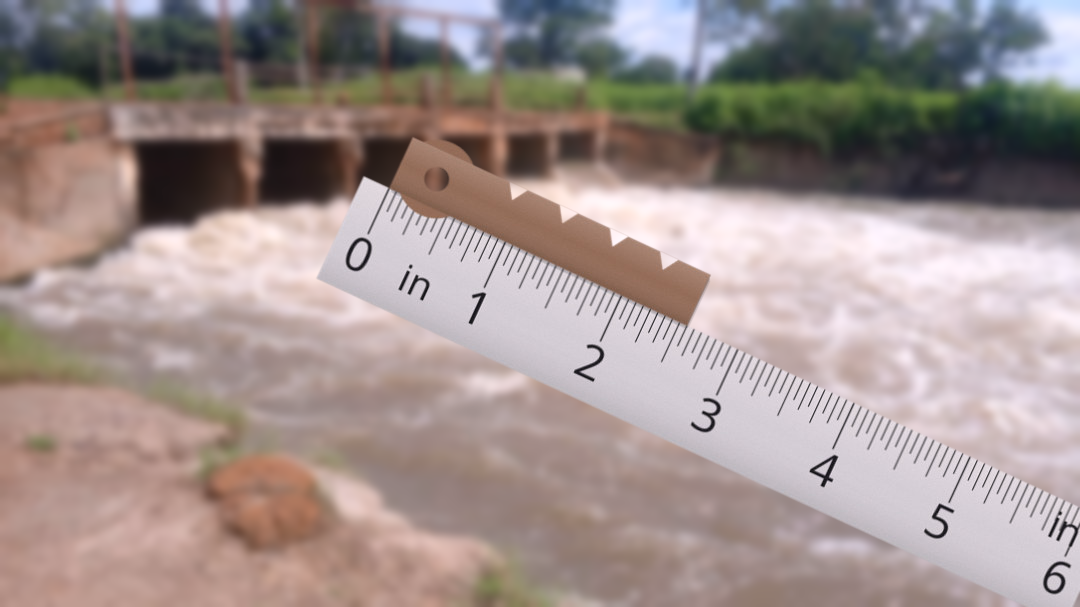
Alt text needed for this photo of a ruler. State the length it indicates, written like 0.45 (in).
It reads 2.5625 (in)
